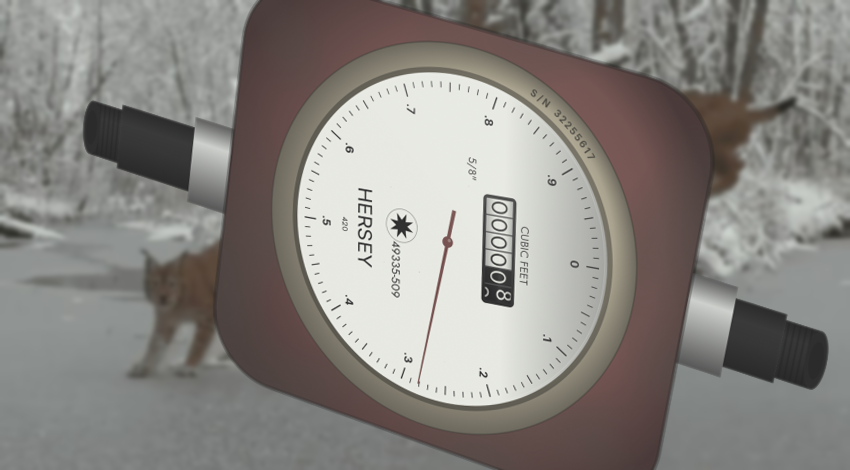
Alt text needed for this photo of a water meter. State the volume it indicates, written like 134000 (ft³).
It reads 8.28 (ft³)
